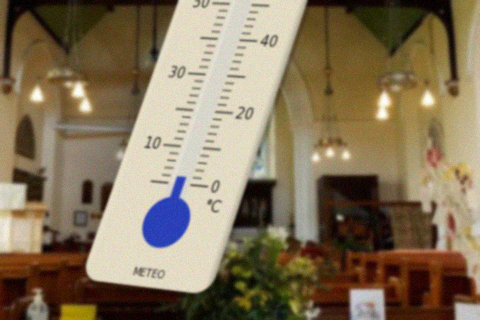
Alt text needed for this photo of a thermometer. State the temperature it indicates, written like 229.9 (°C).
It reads 2 (°C)
